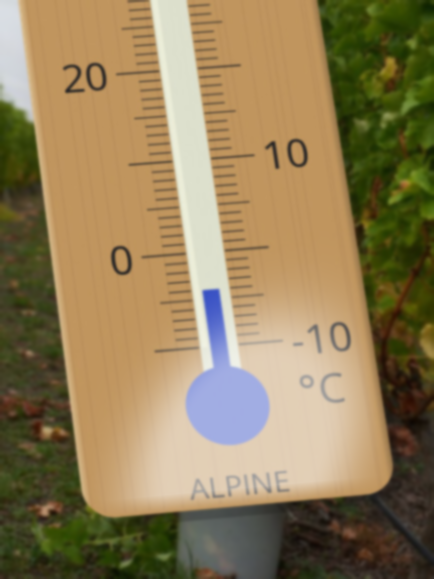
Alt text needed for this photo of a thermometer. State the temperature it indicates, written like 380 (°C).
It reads -4 (°C)
